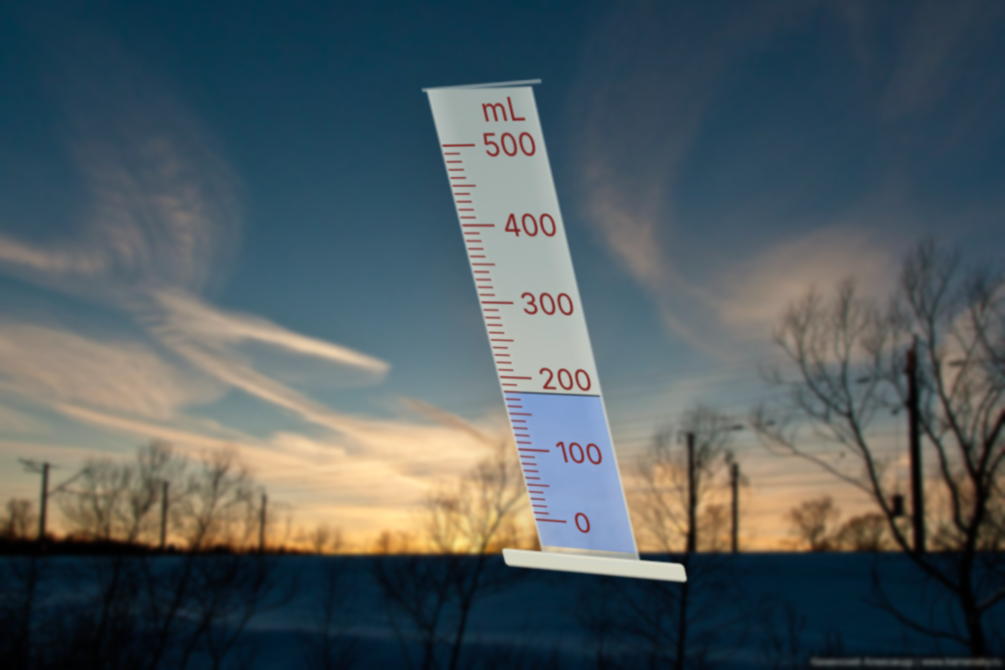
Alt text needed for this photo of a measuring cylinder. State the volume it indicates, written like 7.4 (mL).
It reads 180 (mL)
